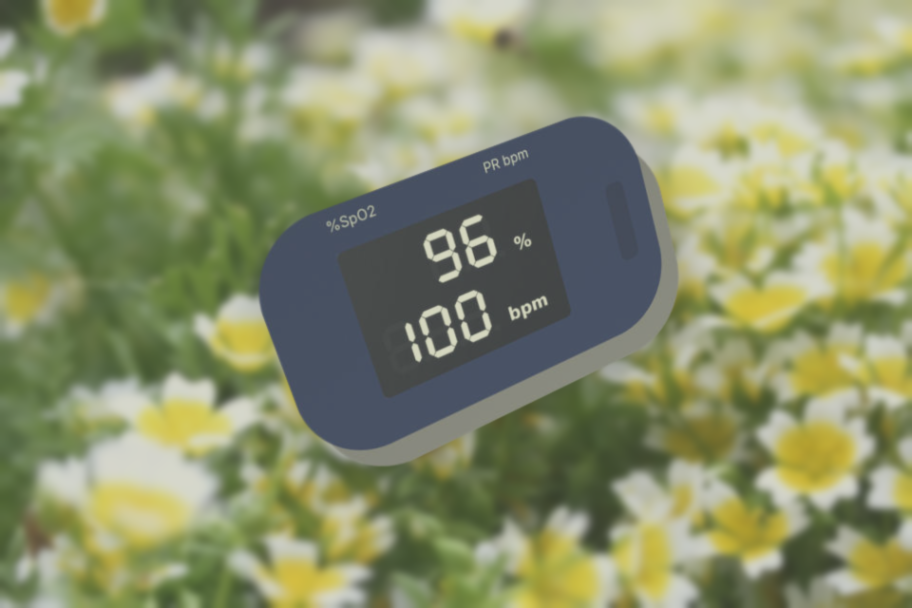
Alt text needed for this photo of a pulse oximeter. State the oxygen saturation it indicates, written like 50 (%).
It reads 96 (%)
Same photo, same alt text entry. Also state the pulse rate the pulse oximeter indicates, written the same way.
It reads 100 (bpm)
